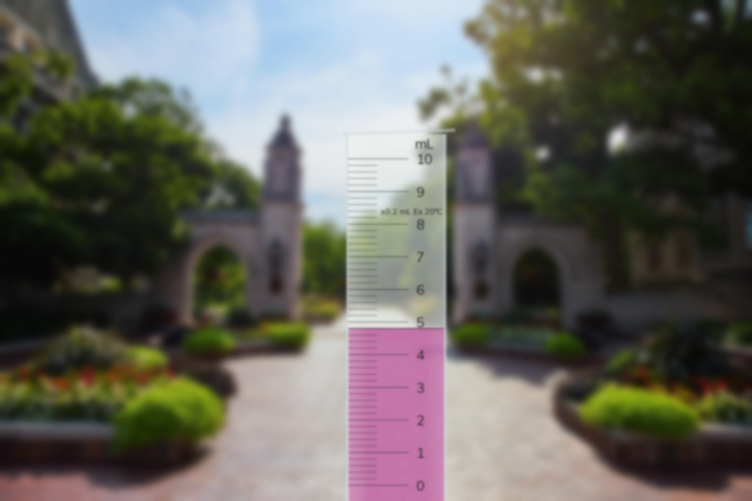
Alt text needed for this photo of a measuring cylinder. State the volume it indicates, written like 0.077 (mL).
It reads 4.8 (mL)
